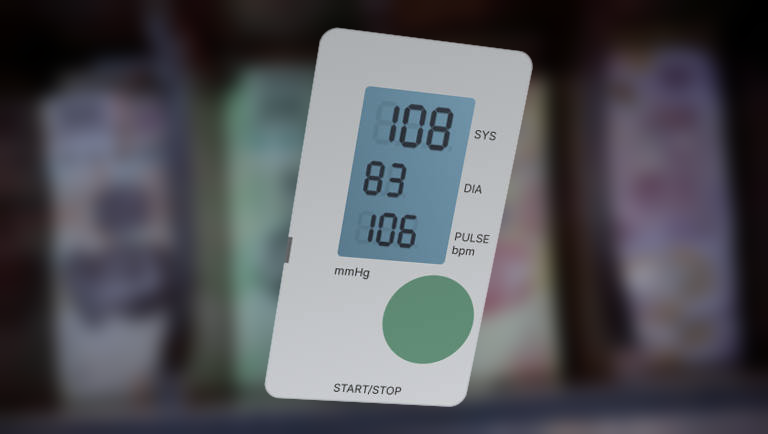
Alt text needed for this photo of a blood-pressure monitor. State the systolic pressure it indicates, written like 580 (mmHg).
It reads 108 (mmHg)
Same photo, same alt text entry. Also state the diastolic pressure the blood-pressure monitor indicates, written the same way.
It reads 83 (mmHg)
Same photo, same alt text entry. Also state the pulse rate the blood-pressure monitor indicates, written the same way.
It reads 106 (bpm)
